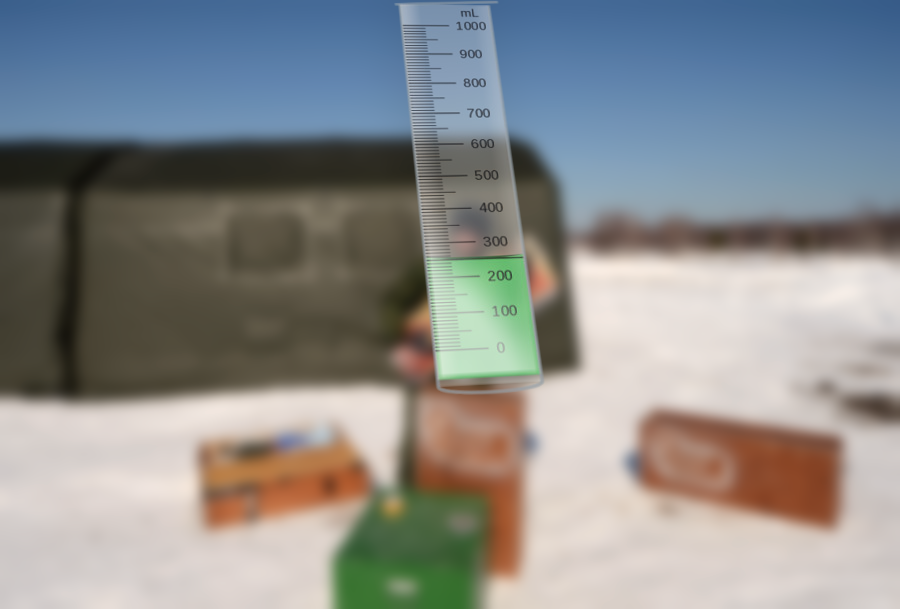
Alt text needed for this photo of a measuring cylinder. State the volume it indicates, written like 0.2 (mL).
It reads 250 (mL)
